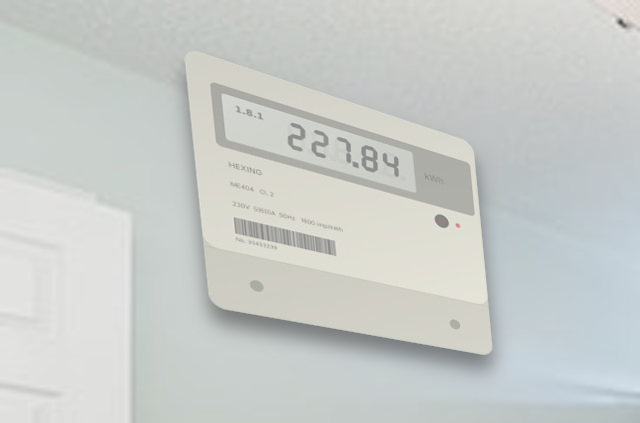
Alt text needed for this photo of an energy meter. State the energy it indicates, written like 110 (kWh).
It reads 227.84 (kWh)
